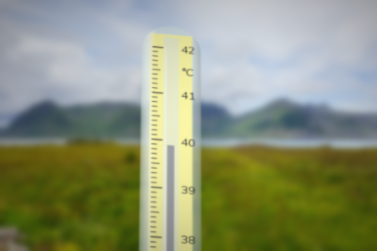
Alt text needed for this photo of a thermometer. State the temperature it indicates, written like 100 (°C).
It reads 39.9 (°C)
